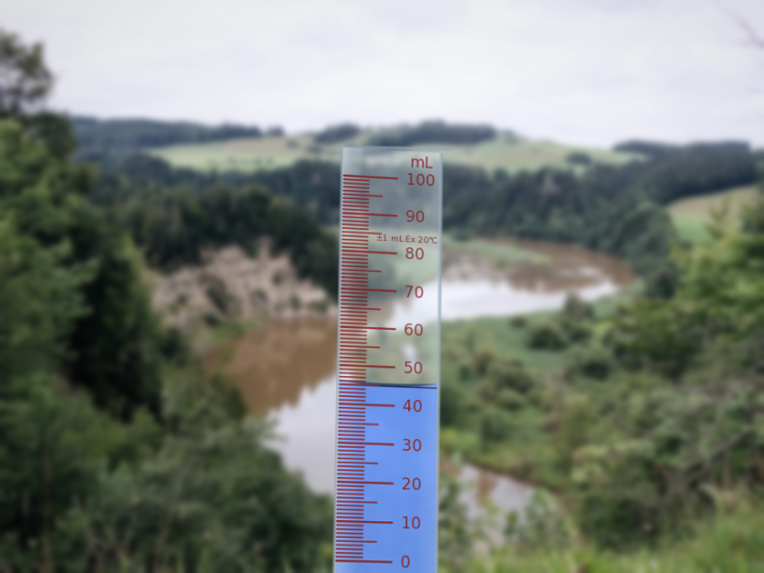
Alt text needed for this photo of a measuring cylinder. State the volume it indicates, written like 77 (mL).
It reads 45 (mL)
